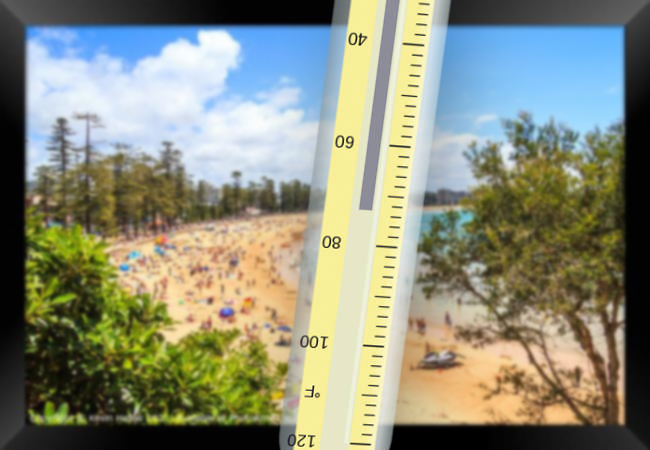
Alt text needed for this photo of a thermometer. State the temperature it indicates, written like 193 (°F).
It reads 73 (°F)
